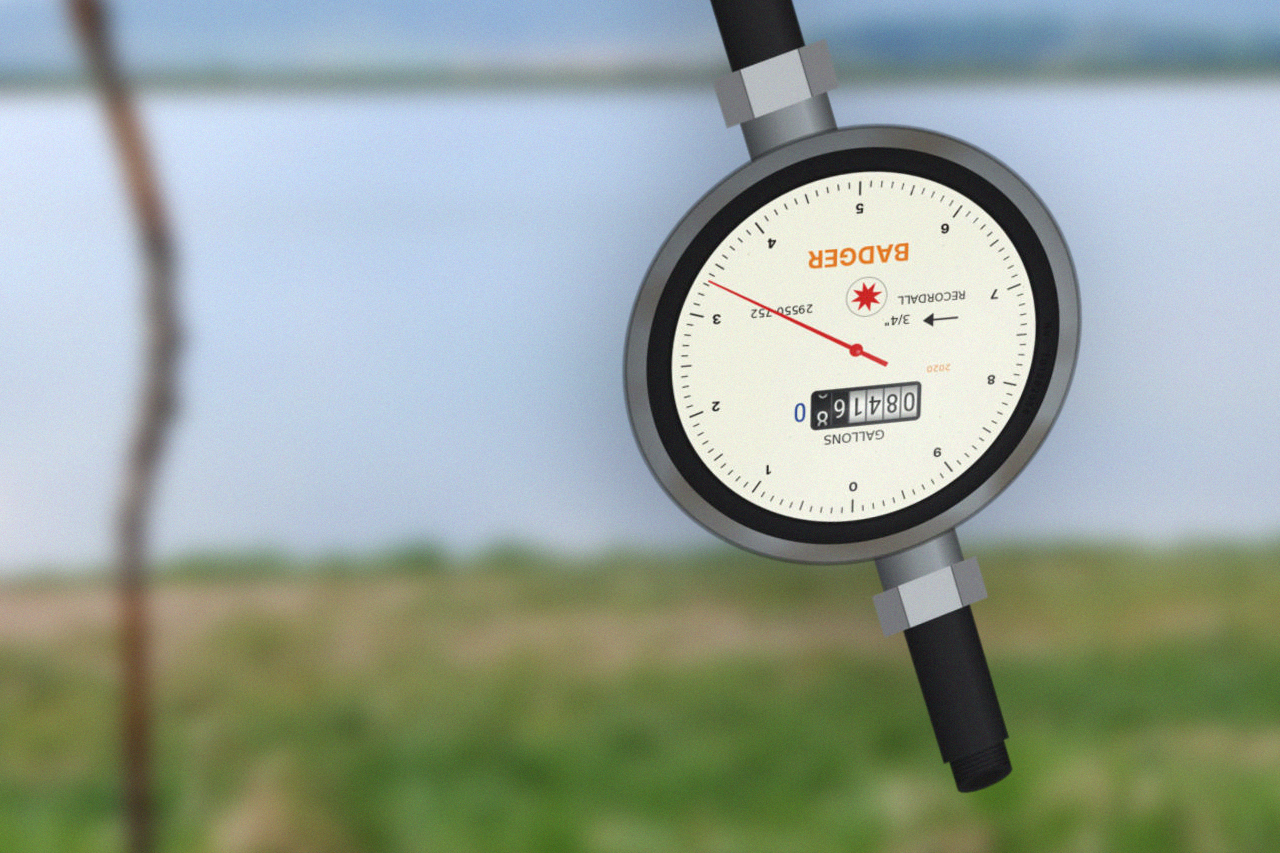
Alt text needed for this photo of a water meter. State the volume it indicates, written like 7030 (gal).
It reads 841683.3 (gal)
